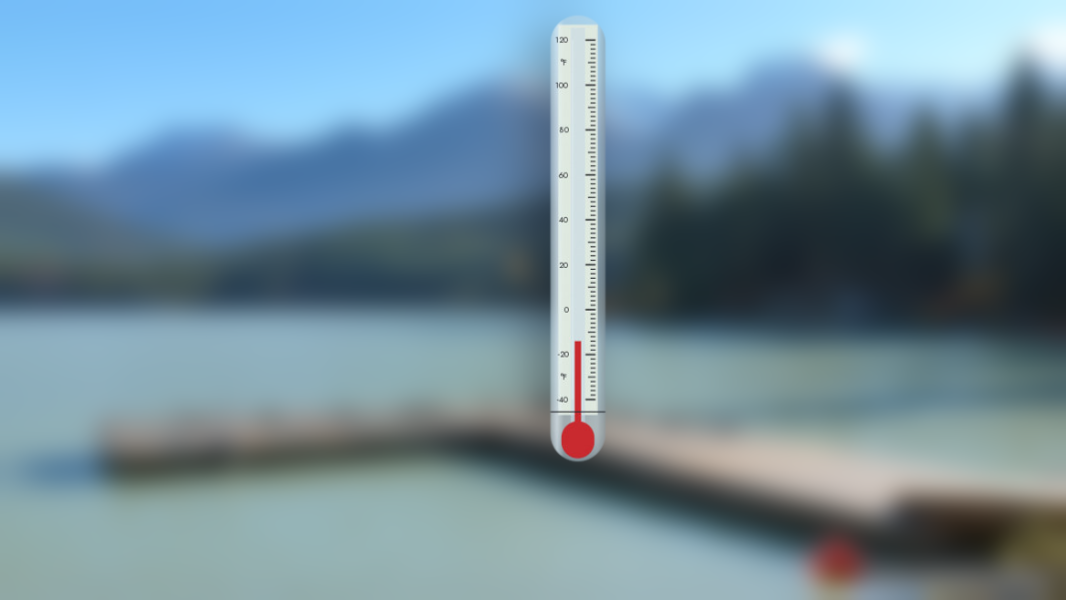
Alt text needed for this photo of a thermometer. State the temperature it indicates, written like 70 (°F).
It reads -14 (°F)
